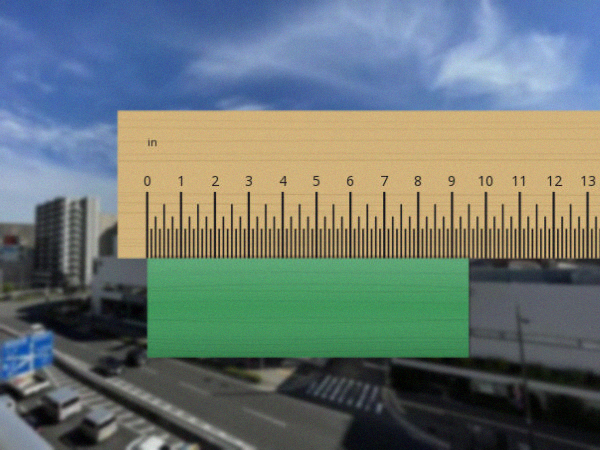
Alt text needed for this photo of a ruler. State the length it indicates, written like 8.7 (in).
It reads 9.5 (in)
